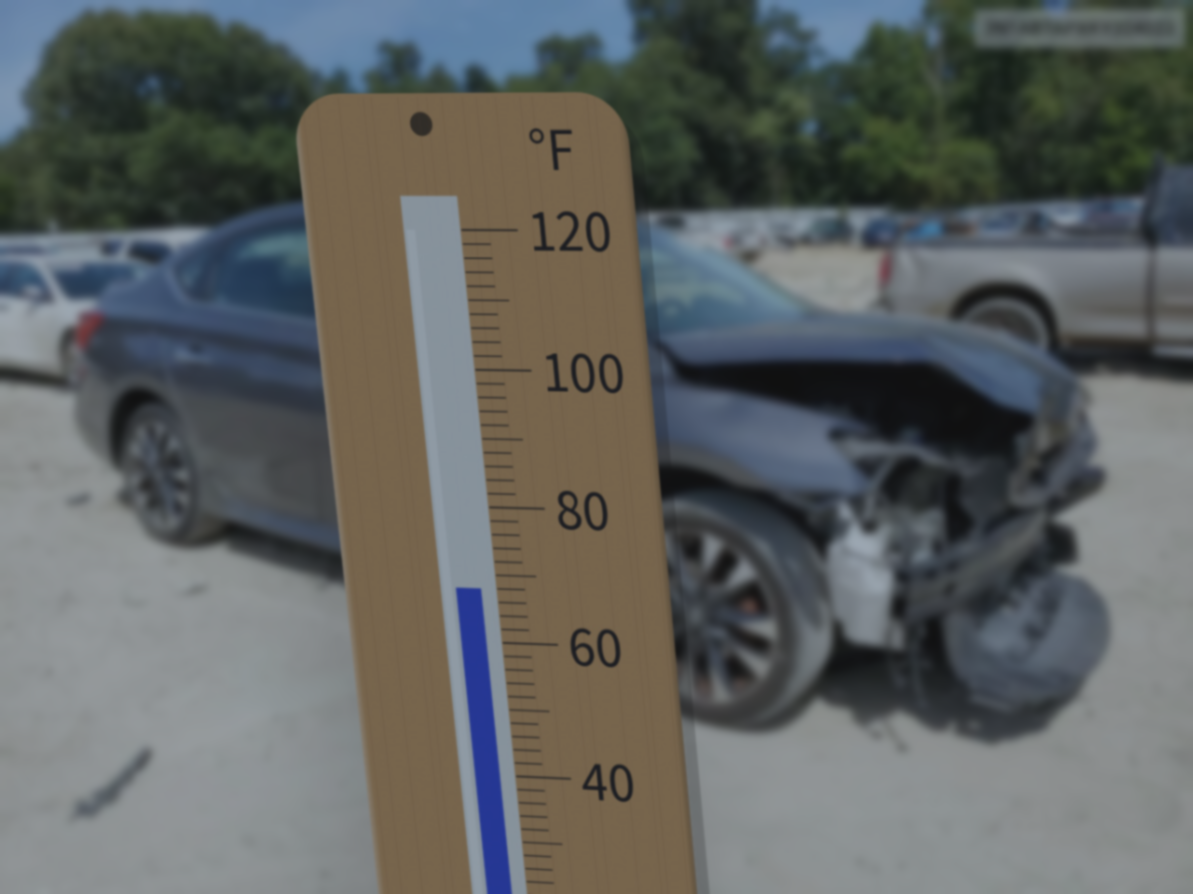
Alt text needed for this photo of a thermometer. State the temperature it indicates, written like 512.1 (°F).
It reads 68 (°F)
